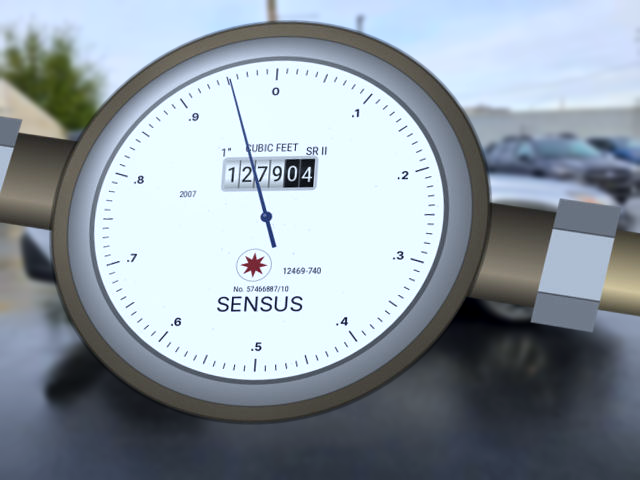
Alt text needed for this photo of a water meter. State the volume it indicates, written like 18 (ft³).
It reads 127903.95 (ft³)
